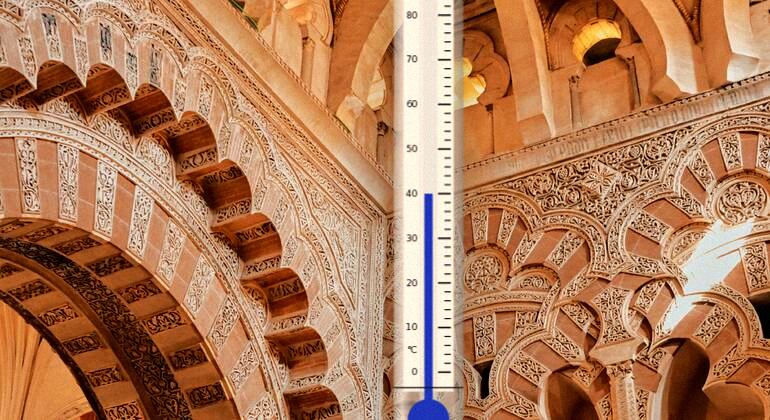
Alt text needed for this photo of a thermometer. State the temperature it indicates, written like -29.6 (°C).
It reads 40 (°C)
